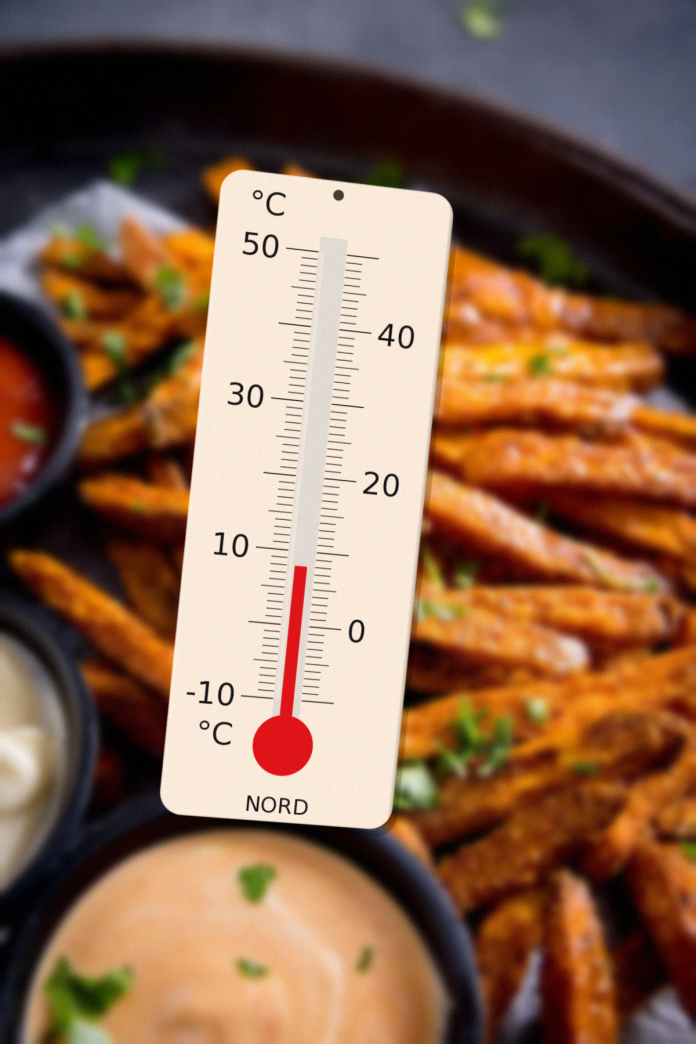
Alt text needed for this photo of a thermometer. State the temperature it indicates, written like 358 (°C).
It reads 8 (°C)
